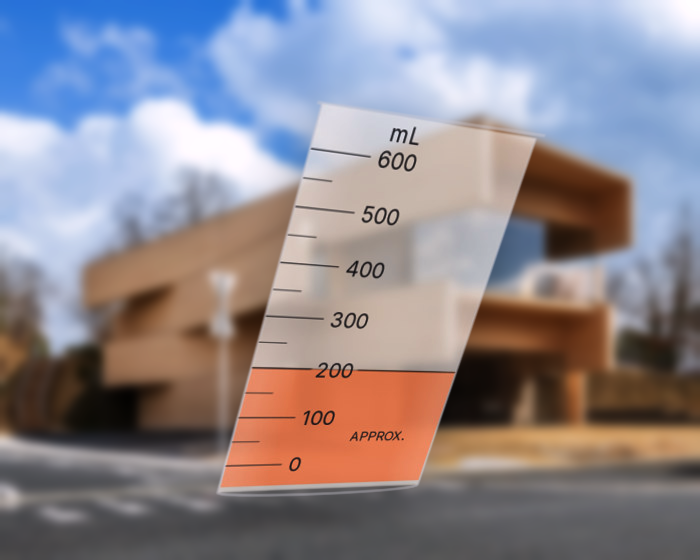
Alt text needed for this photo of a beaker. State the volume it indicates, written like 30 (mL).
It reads 200 (mL)
